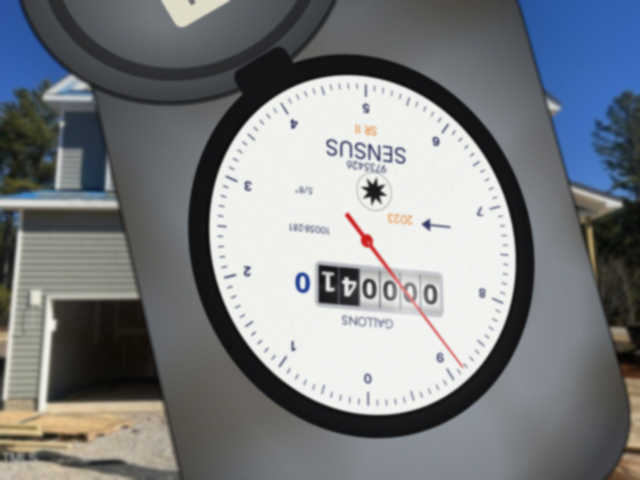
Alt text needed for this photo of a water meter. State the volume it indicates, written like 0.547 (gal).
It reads 408.8 (gal)
